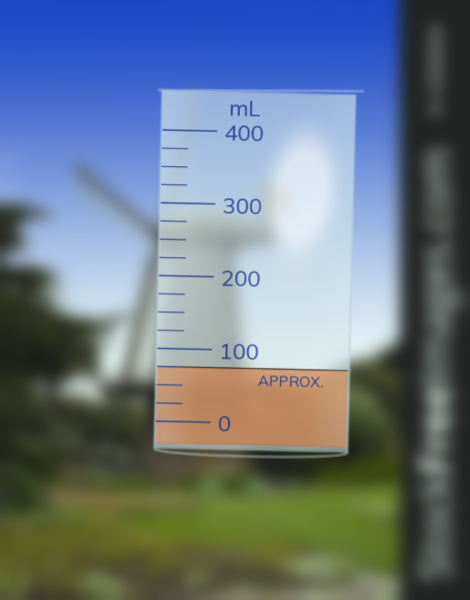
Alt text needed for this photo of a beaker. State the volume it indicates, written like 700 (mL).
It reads 75 (mL)
